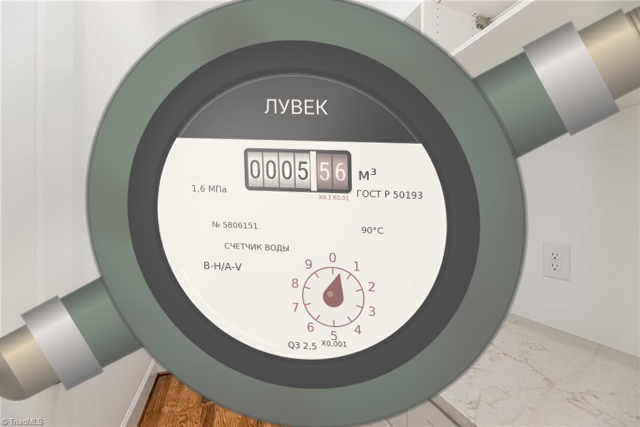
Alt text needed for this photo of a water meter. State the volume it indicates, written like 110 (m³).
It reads 5.560 (m³)
